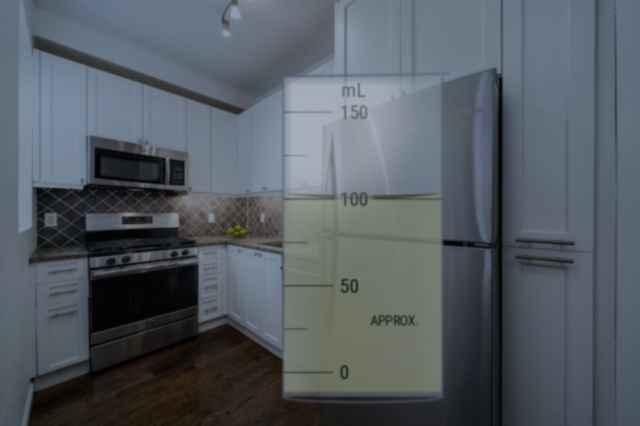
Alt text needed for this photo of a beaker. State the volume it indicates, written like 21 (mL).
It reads 100 (mL)
